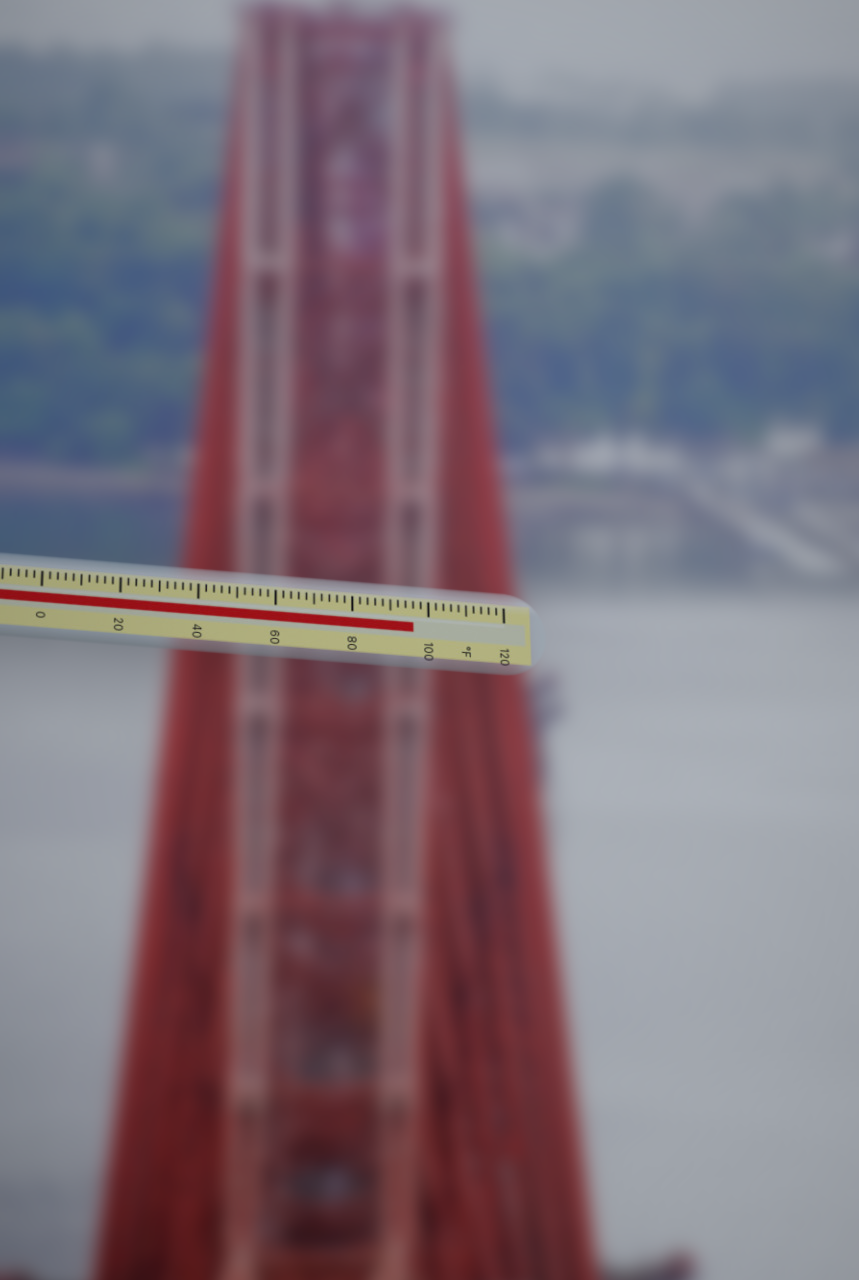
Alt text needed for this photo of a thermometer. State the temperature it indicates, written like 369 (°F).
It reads 96 (°F)
